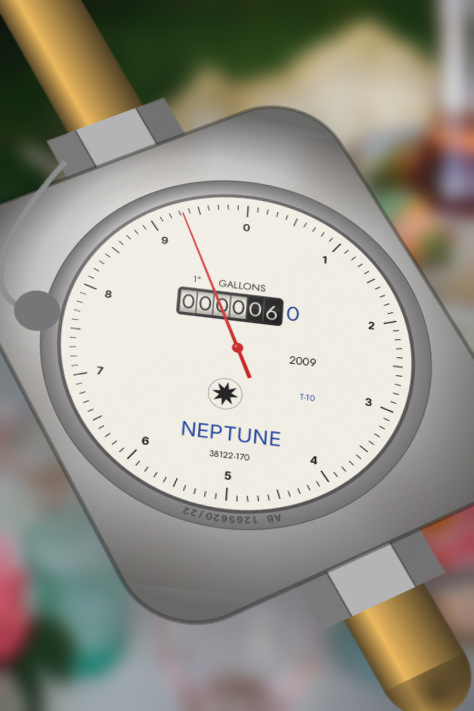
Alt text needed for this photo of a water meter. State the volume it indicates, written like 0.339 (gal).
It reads 59.3 (gal)
